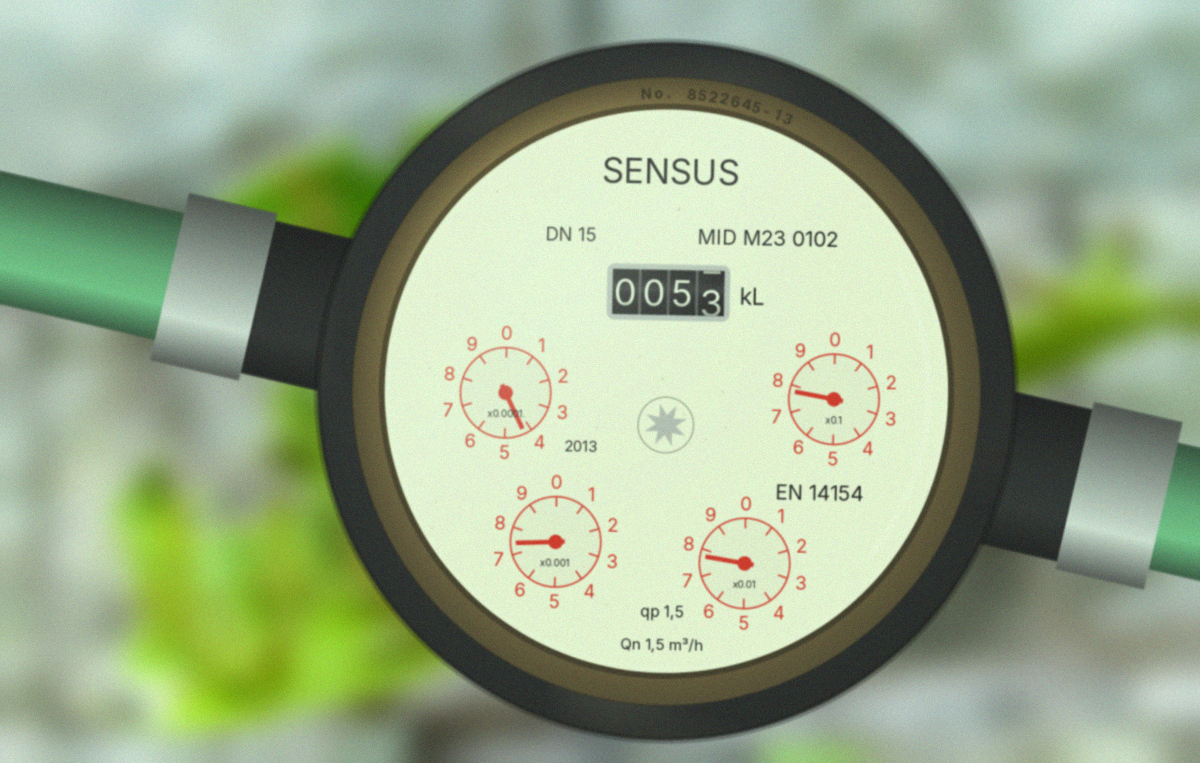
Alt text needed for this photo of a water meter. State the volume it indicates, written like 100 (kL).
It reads 52.7774 (kL)
